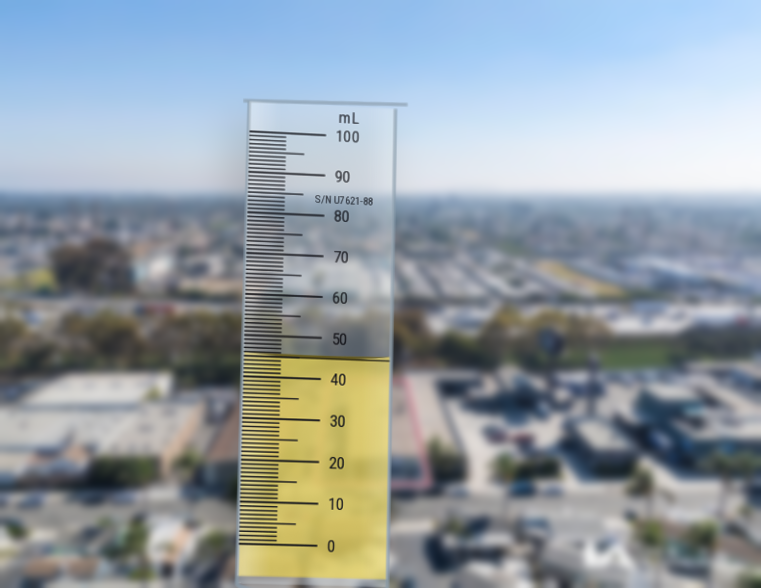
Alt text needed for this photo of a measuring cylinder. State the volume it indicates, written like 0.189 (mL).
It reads 45 (mL)
